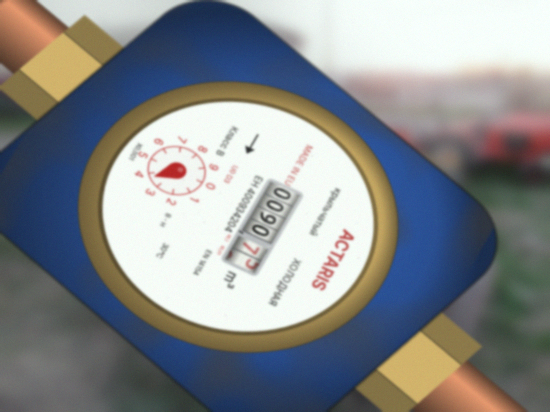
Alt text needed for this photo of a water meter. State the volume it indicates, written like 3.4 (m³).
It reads 90.753 (m³)
